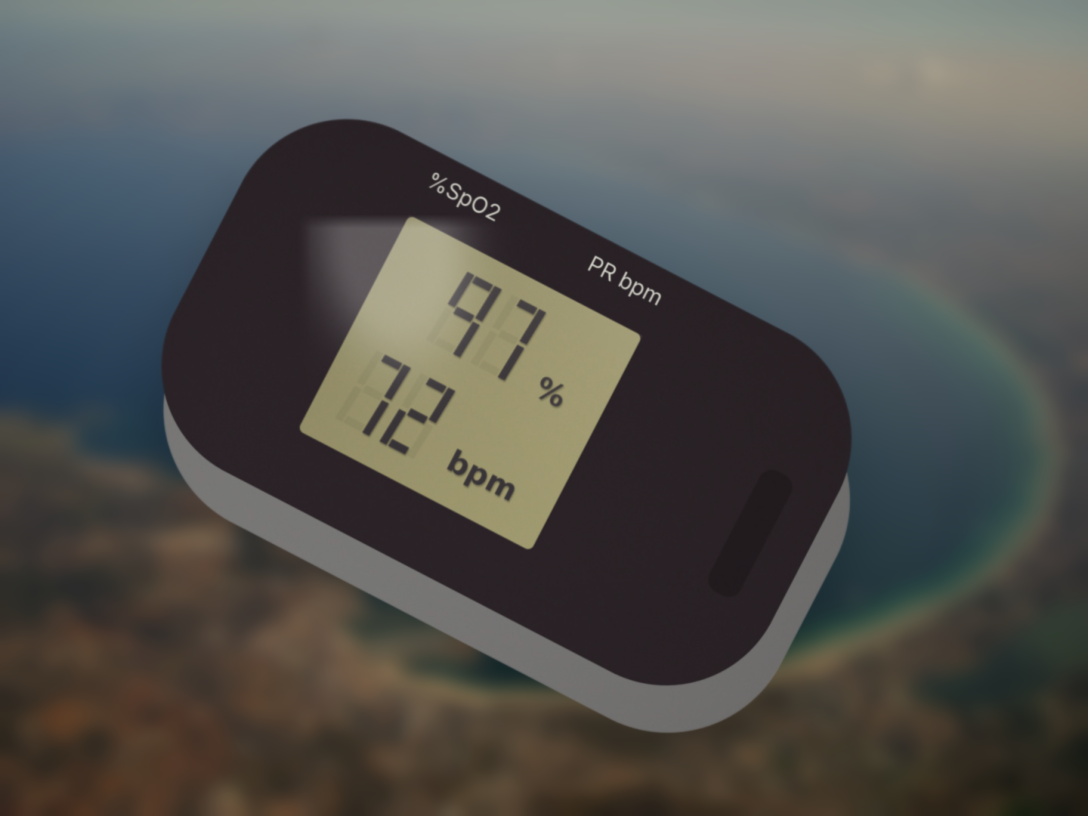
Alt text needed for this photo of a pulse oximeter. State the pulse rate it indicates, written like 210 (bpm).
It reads 72 (bpm)
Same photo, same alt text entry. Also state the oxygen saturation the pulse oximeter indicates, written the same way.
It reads 97 (%)
